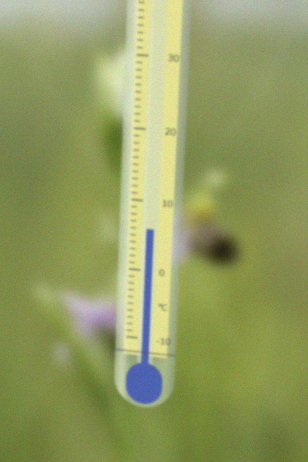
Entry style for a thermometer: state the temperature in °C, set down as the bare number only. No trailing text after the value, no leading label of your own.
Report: 6
